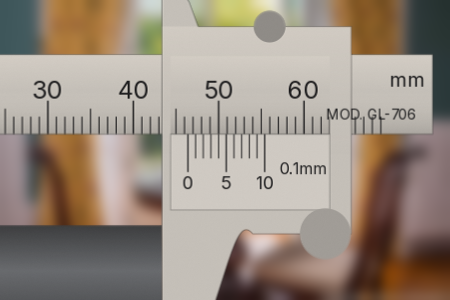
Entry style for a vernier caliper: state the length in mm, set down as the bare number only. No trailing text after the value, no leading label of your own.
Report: 46.4
